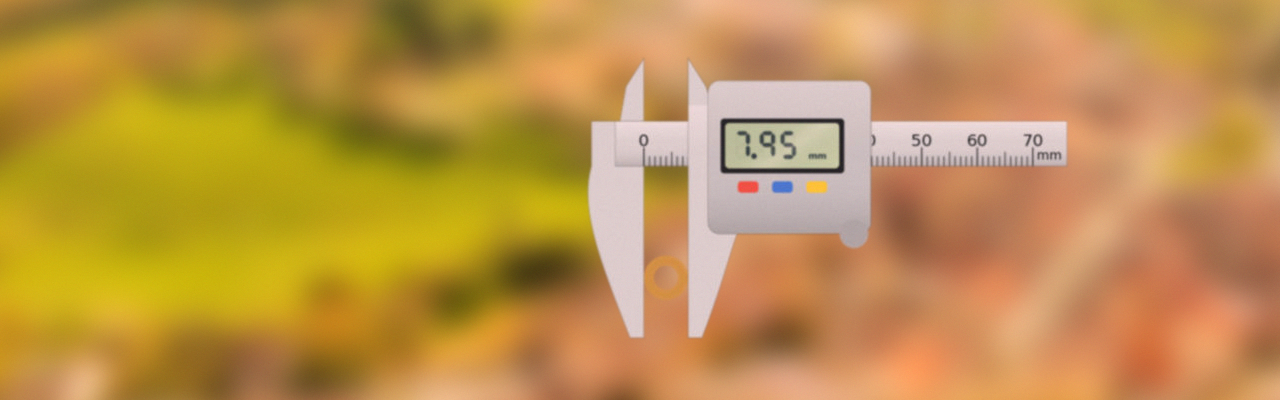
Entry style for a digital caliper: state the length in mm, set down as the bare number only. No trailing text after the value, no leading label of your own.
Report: 7.95
